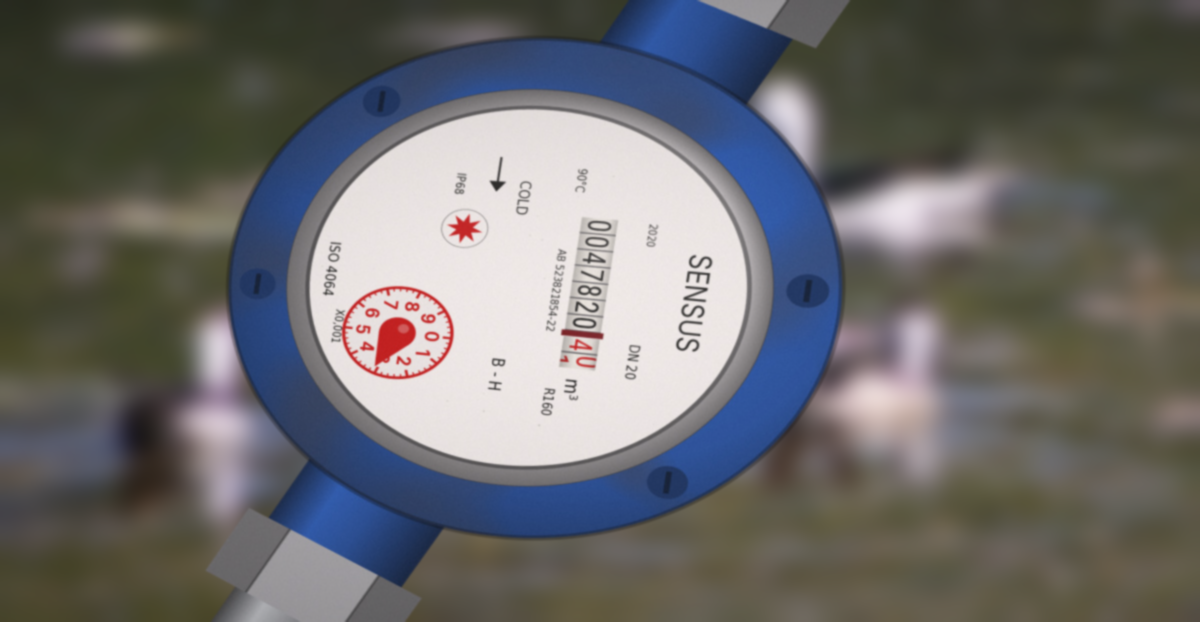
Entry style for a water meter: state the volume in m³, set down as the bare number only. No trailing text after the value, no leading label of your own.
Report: 47820.403
